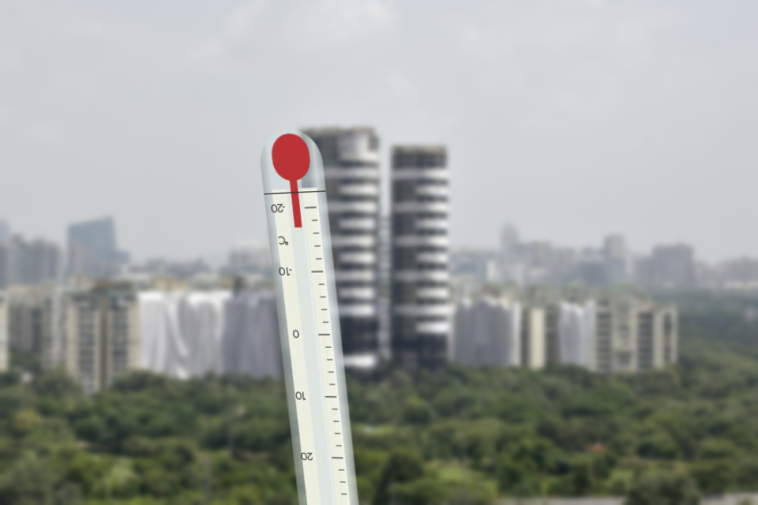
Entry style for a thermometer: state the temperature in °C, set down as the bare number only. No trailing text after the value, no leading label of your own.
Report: -17
